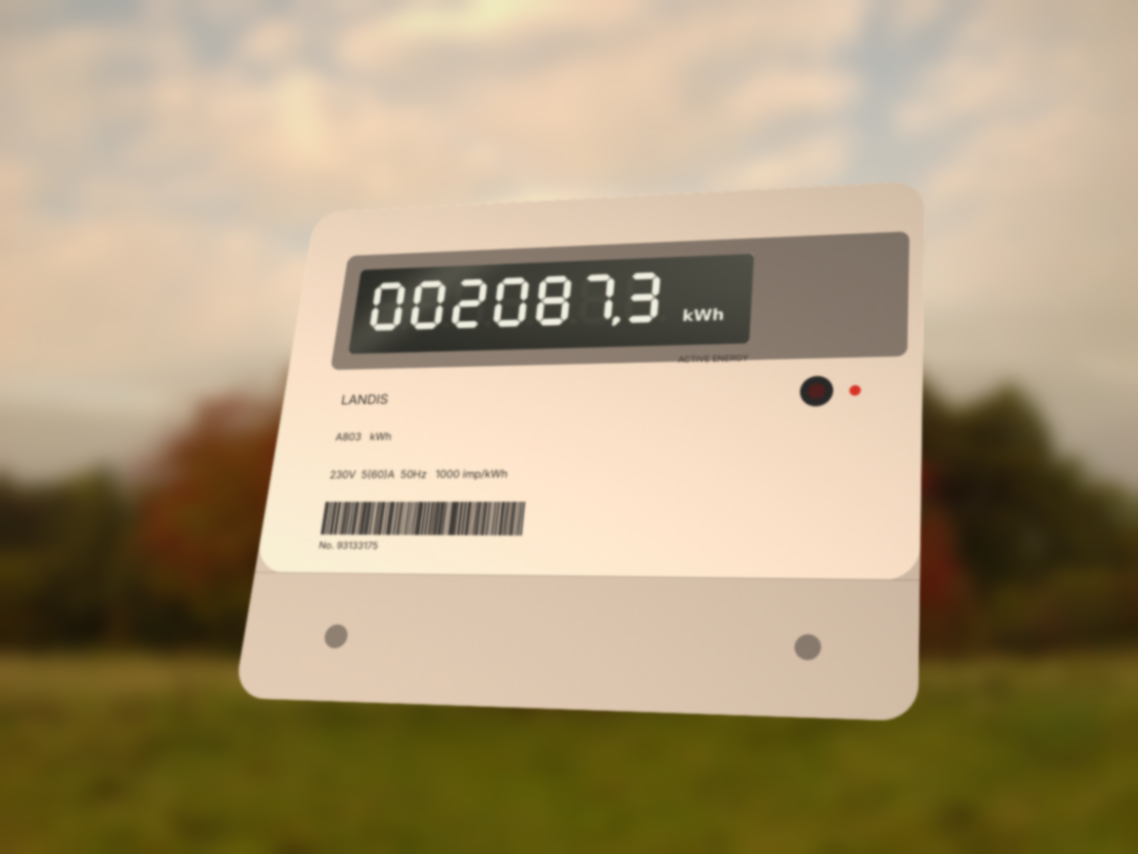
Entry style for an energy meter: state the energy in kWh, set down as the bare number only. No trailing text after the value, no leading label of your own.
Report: 2087.3
